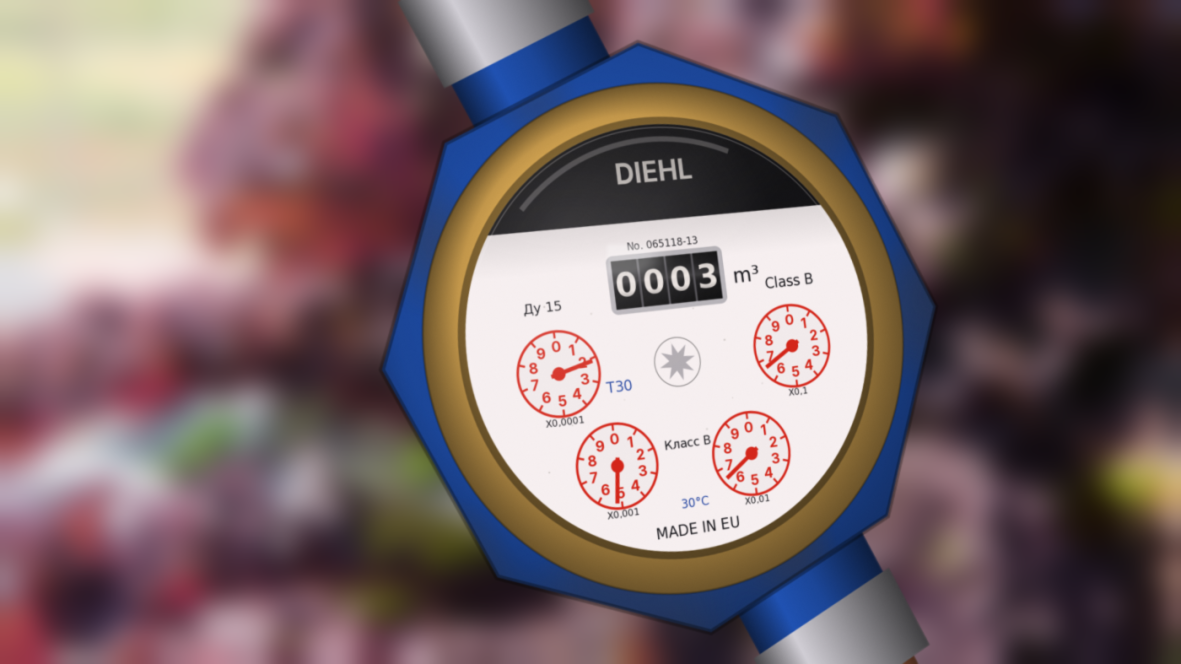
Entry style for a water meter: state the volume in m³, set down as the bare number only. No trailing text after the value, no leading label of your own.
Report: 3.6652
